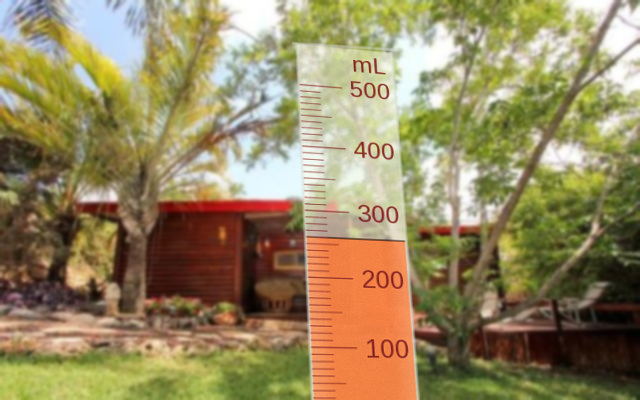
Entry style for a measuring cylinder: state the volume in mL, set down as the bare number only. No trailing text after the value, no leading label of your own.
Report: 260
